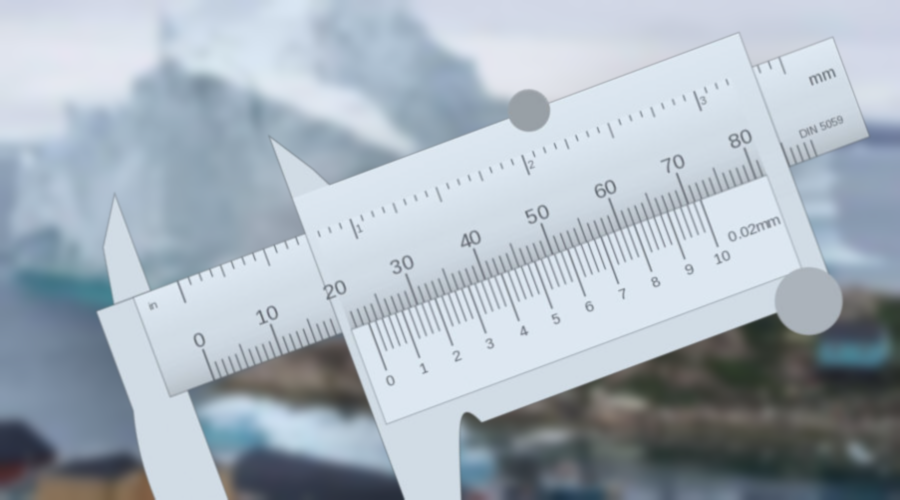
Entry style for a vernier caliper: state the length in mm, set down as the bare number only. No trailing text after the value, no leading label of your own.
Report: 22.8
